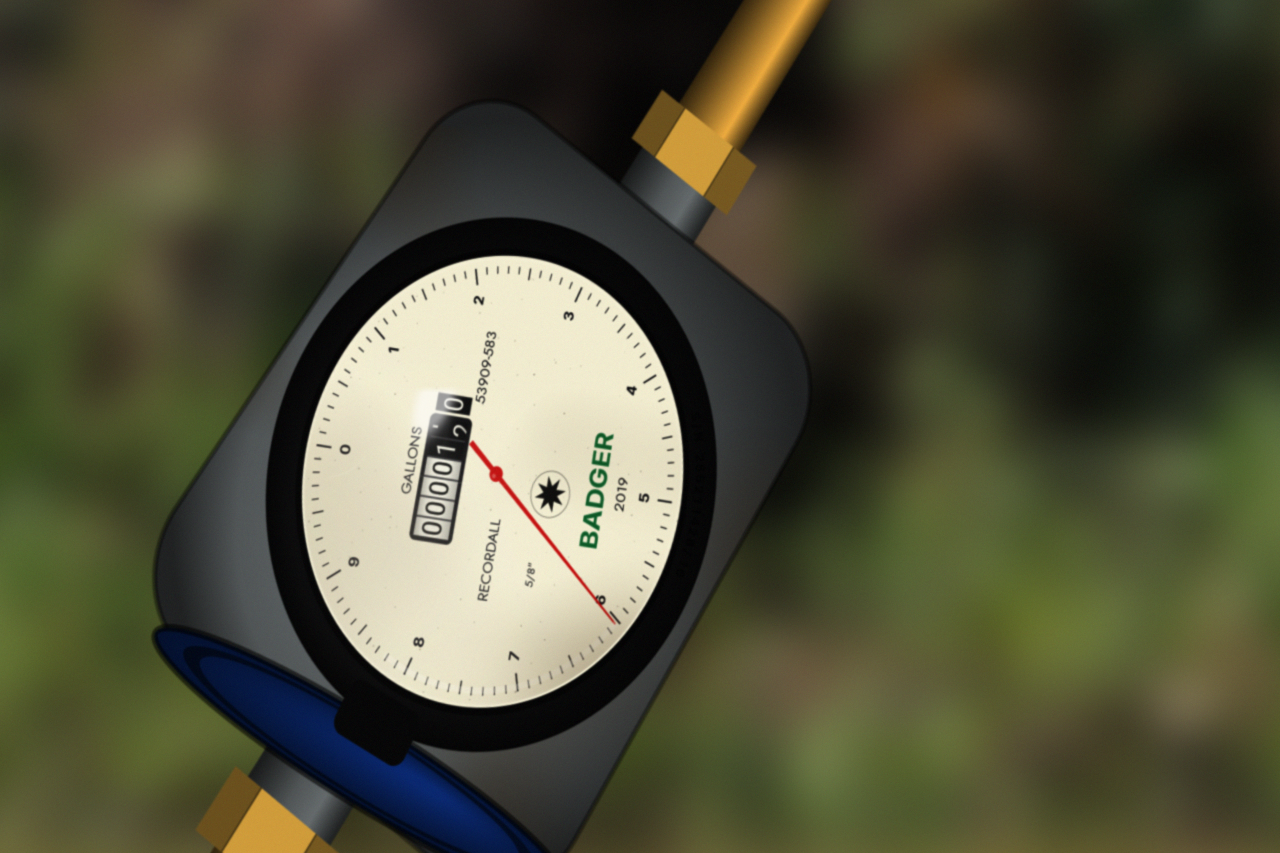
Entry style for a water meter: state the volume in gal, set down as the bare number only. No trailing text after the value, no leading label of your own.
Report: 116.0
